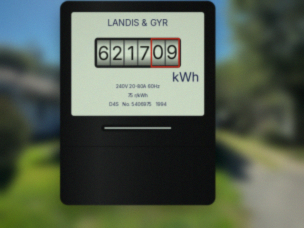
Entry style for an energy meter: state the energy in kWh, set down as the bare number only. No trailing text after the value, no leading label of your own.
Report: 6217.09
